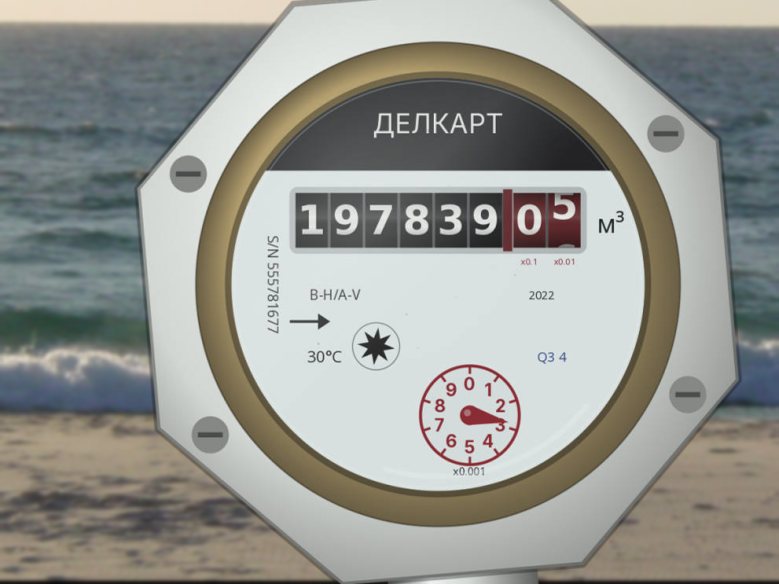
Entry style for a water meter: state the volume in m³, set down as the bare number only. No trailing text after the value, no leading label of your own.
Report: 197839.052
